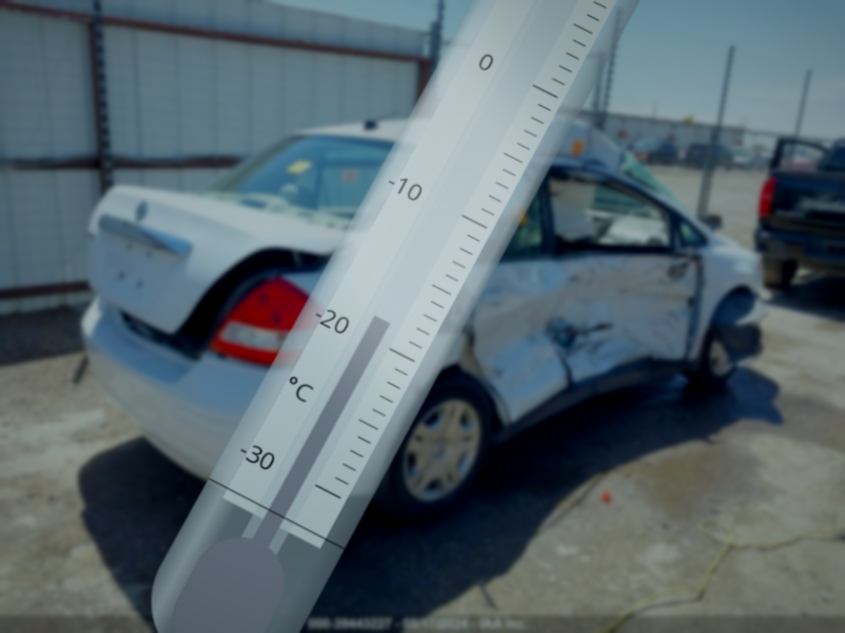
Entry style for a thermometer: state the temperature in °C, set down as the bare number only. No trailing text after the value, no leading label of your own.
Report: -18.5
